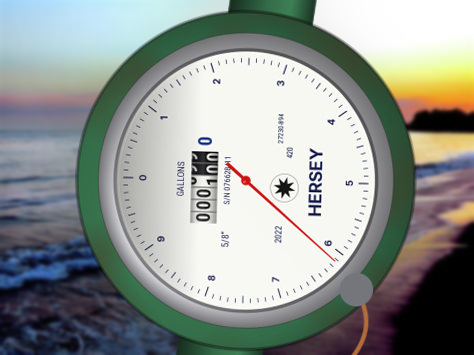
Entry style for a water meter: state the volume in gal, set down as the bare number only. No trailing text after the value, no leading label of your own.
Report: 996.1
